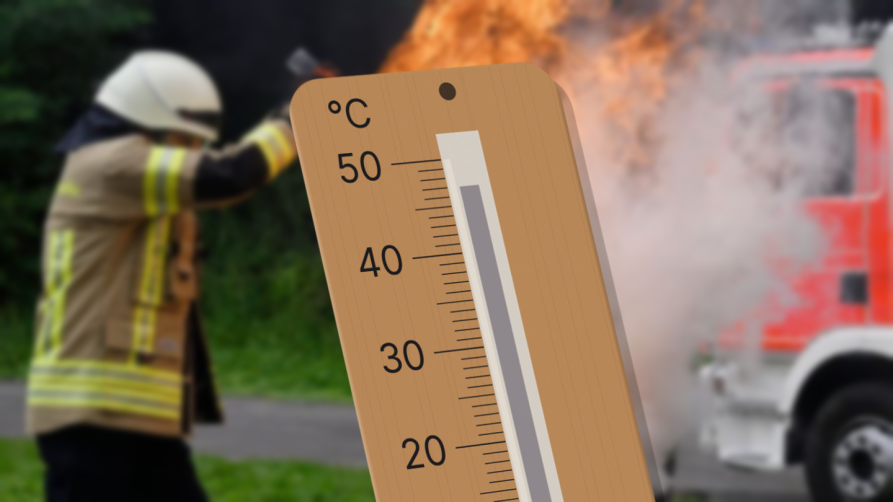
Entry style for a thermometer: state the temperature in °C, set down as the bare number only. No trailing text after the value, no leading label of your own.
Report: 47
